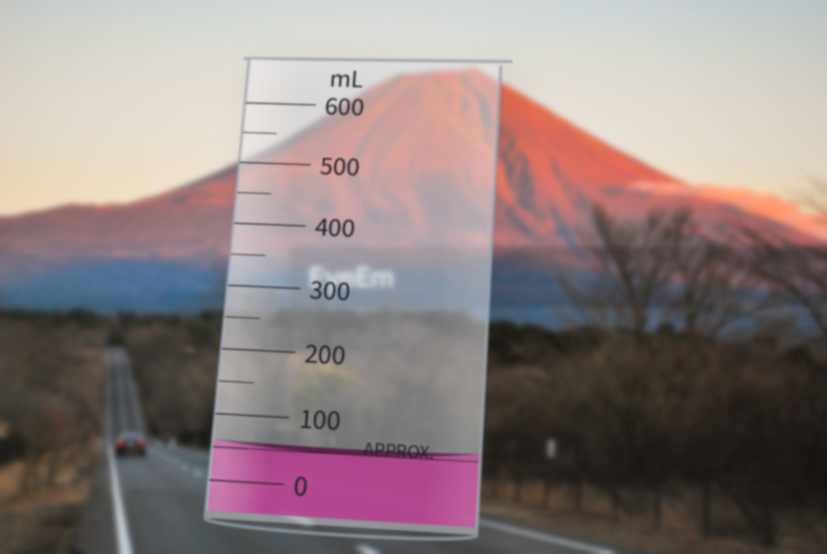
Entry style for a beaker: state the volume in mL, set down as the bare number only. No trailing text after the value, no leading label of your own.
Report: 50
